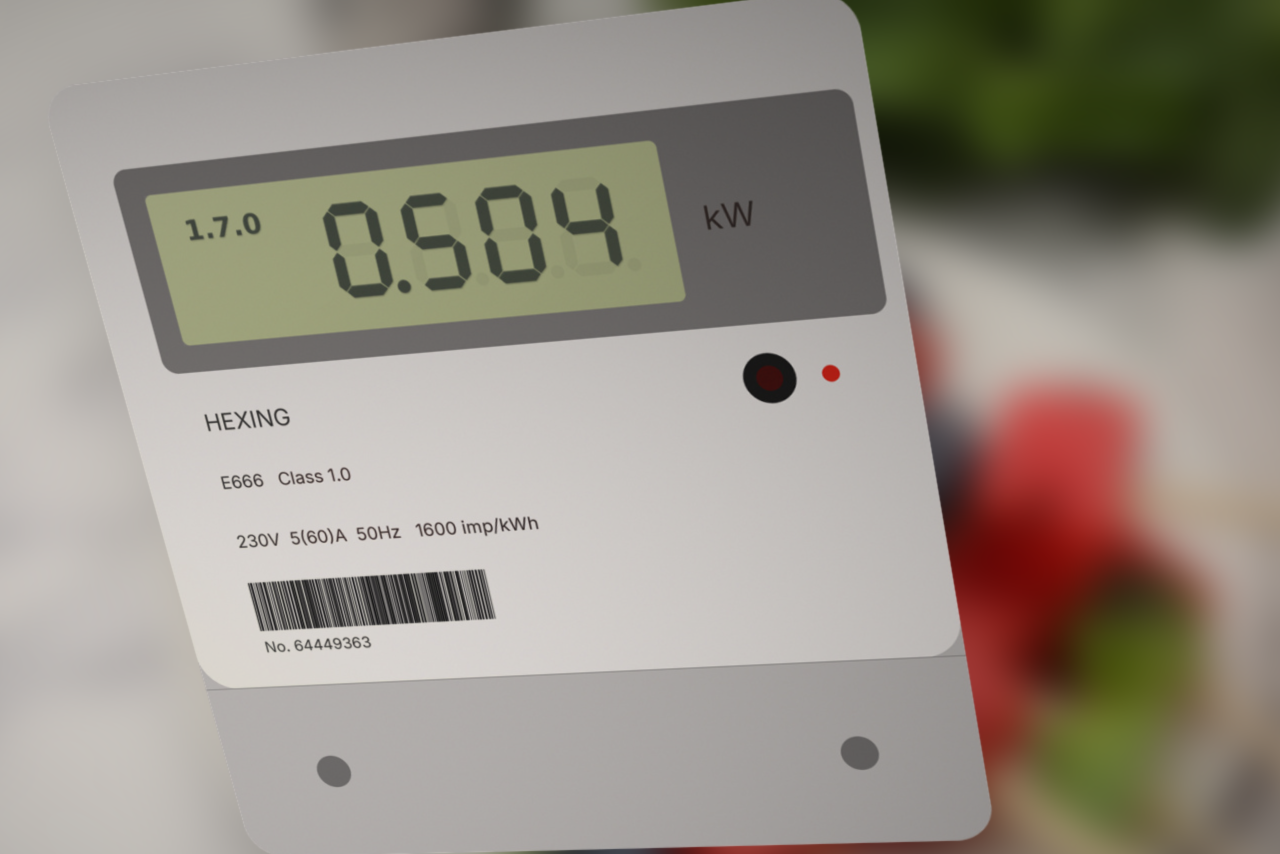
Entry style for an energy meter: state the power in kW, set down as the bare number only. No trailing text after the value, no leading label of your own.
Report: 0.504
